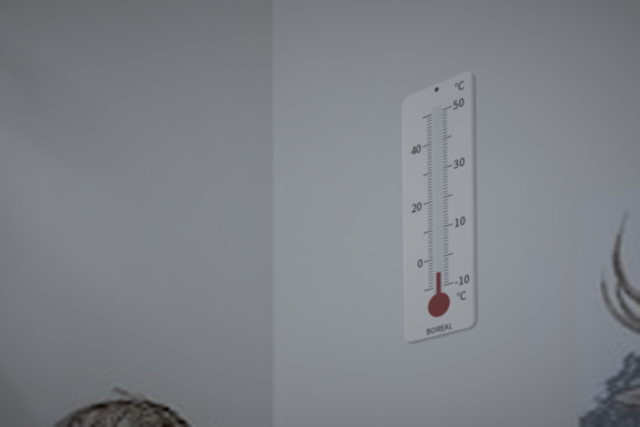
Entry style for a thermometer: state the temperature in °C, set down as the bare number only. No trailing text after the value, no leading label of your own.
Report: -5
